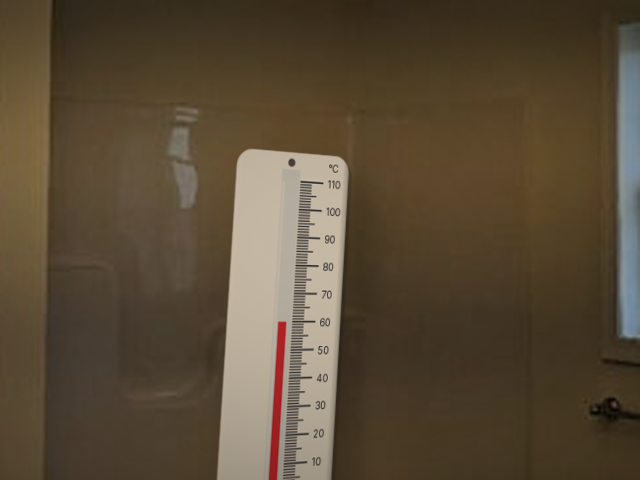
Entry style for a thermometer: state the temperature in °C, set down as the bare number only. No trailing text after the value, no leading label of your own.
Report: 60
